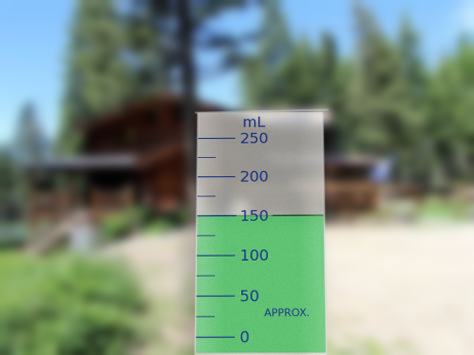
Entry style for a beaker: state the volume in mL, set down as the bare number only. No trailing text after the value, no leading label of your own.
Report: 150
